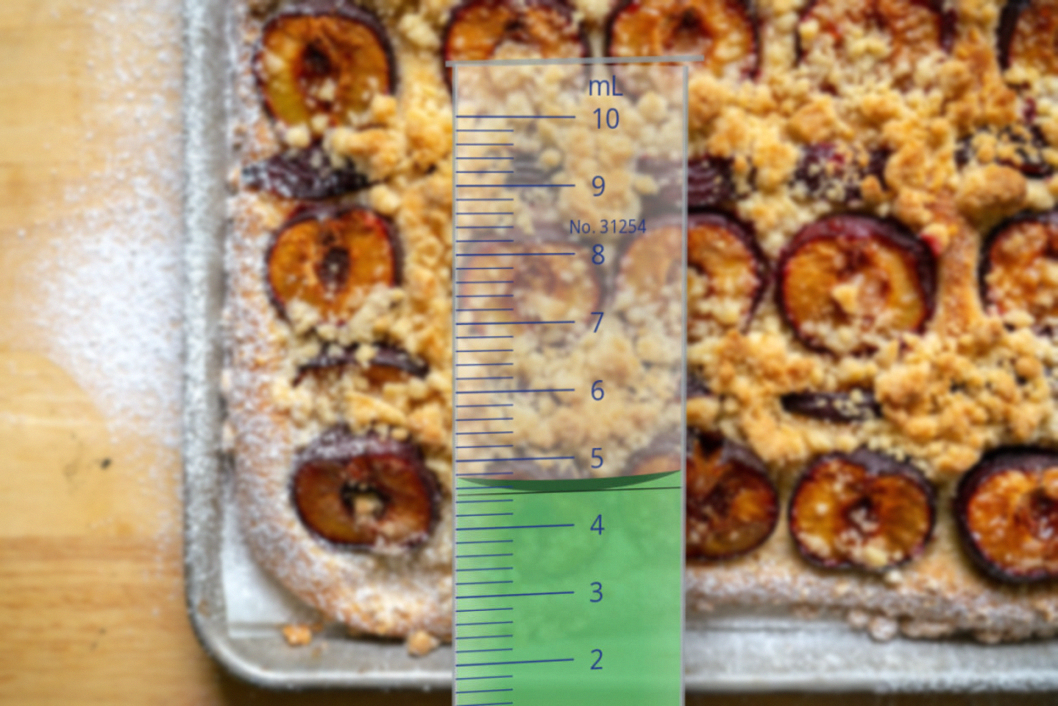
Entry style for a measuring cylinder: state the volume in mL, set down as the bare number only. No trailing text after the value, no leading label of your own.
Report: 4.5
